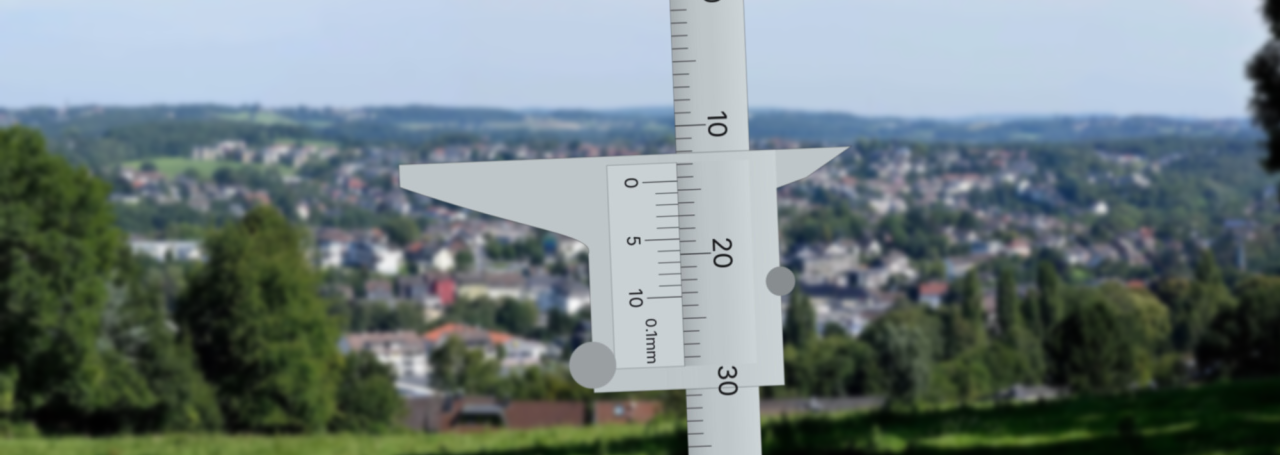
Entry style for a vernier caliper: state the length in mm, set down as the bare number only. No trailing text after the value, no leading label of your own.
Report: 14.3
